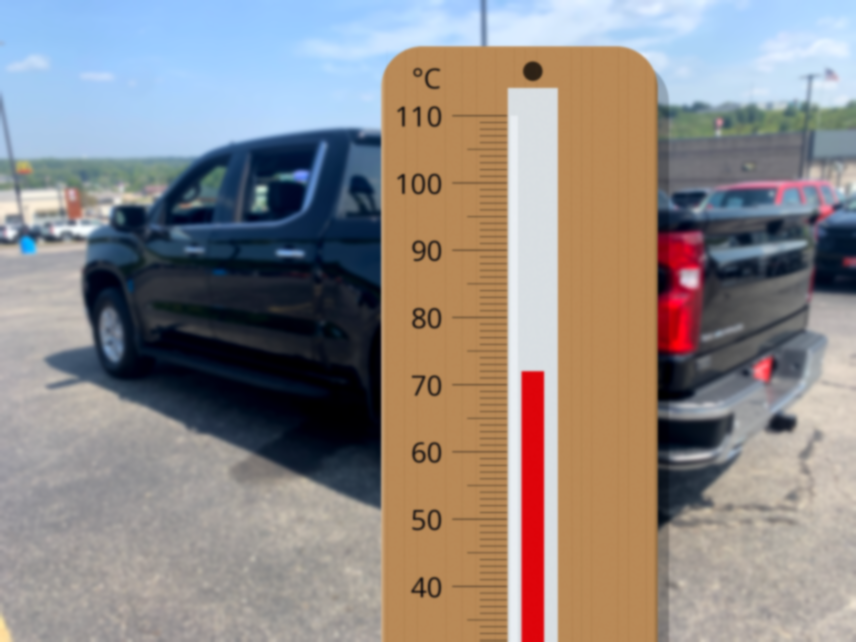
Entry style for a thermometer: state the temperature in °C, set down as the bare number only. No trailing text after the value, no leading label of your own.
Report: 72
